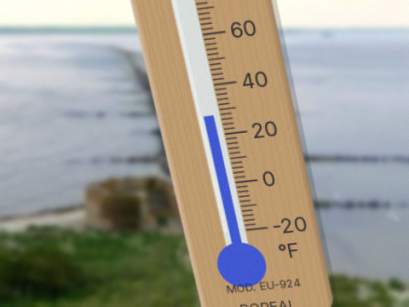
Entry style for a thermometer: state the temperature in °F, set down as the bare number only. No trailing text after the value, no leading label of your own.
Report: 28
